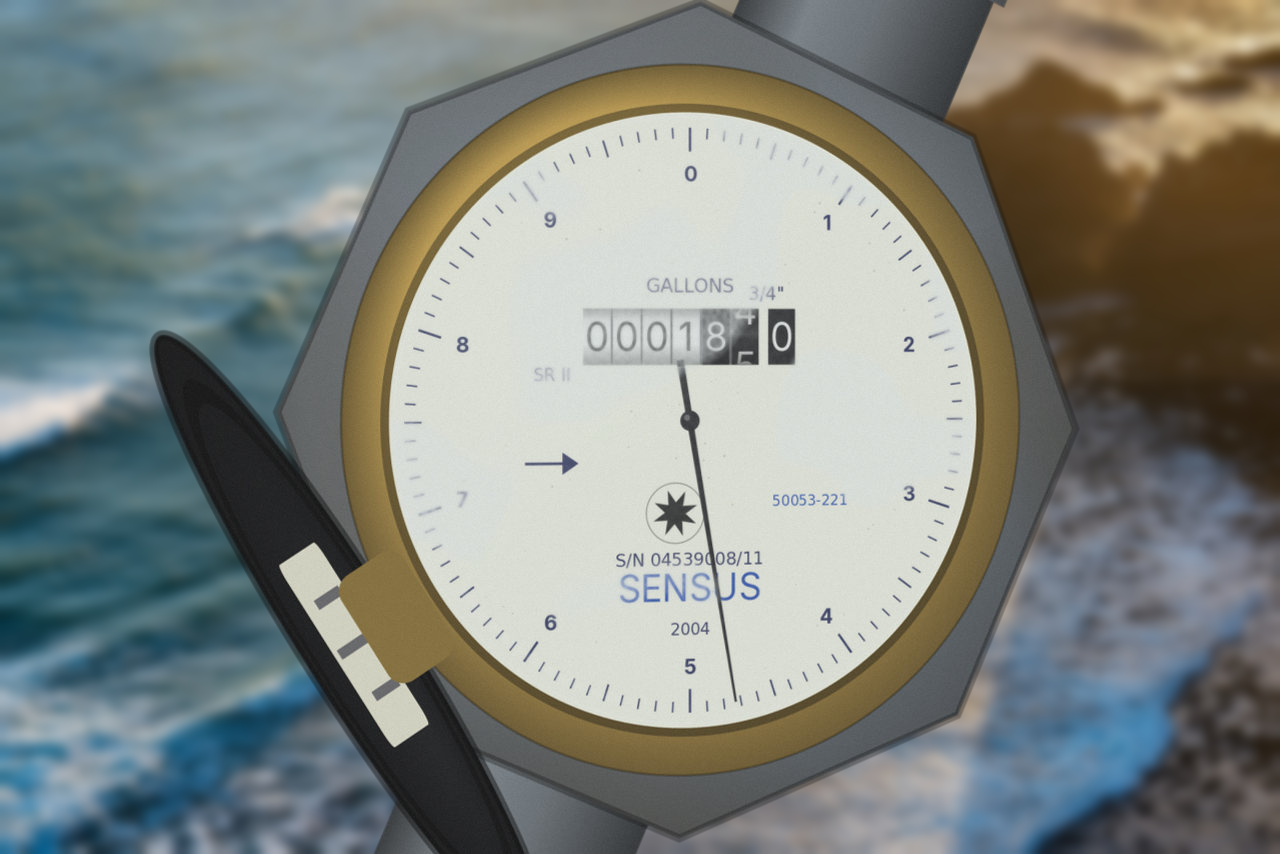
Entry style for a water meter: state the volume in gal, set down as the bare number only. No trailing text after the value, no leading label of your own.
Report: 1844.7
